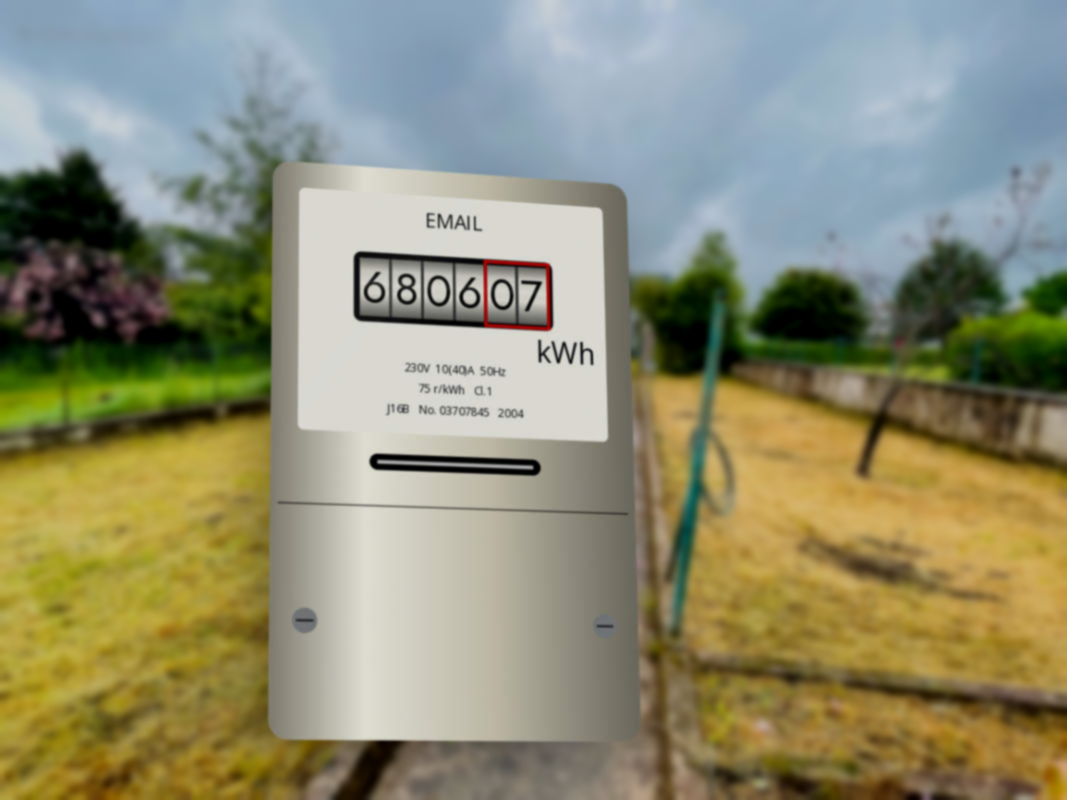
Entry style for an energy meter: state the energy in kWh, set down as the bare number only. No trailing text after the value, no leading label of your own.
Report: 6806.07
